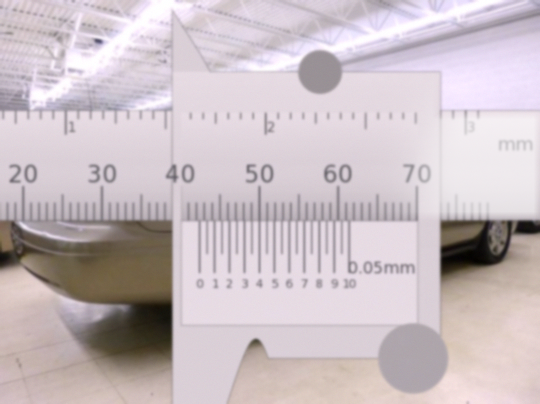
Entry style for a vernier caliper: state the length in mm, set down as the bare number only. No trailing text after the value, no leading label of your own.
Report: 42.4
